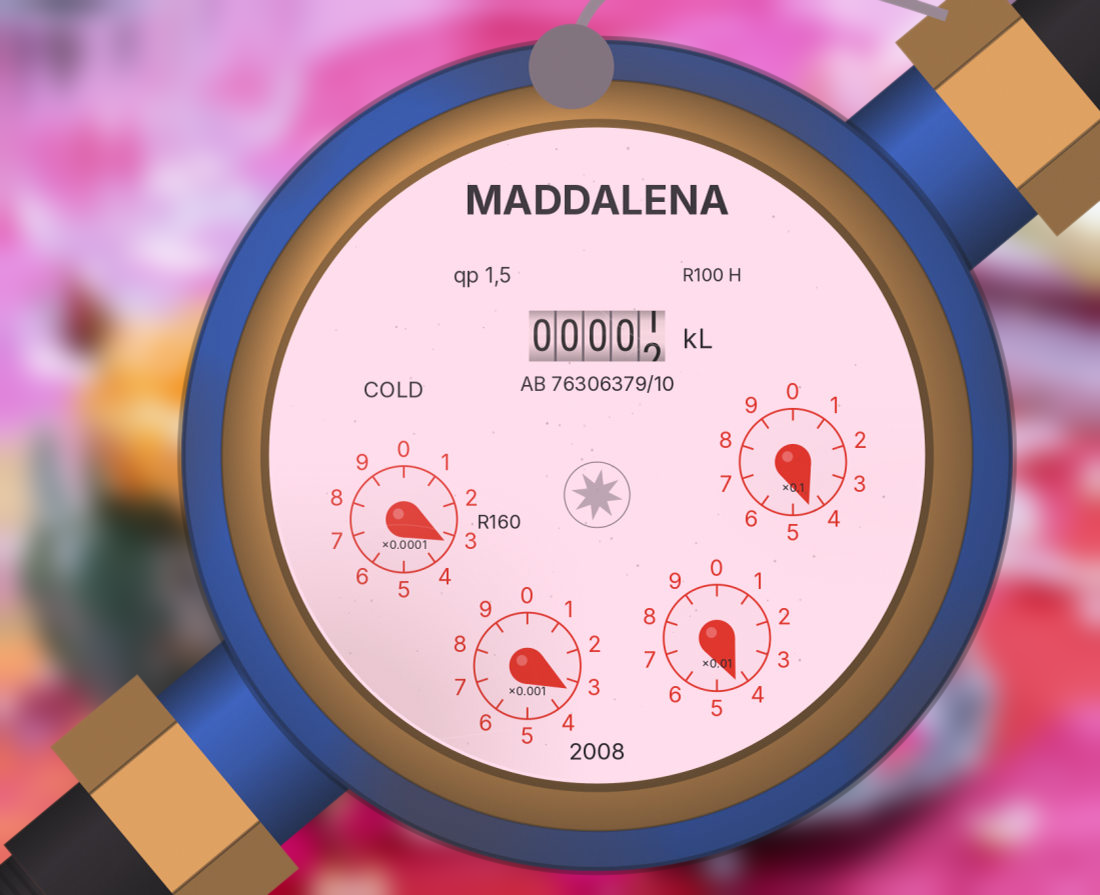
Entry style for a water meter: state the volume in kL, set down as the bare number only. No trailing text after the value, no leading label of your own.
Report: 1.4433
